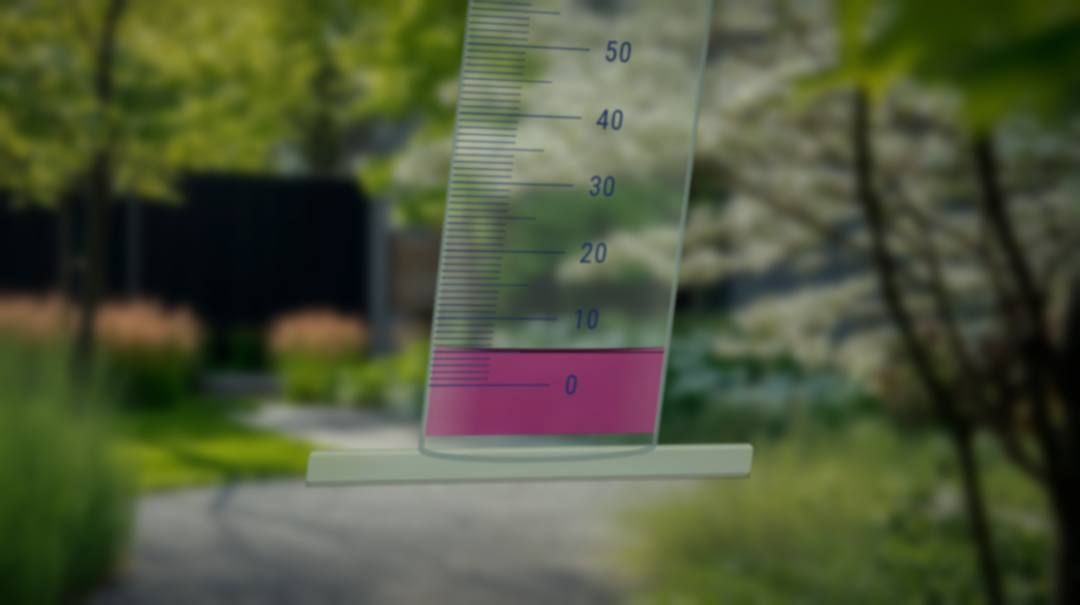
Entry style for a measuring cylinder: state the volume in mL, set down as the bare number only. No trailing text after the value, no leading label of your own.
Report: 5
